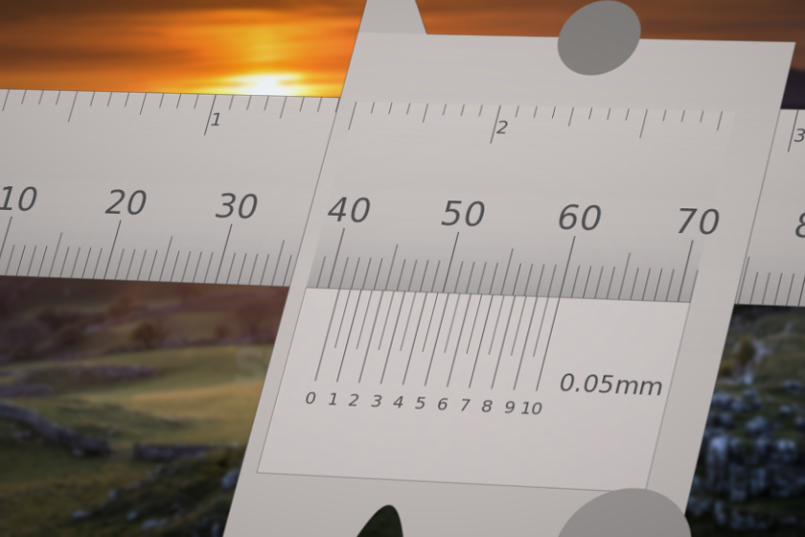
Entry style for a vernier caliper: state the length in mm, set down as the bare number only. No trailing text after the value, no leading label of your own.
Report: 41.0
